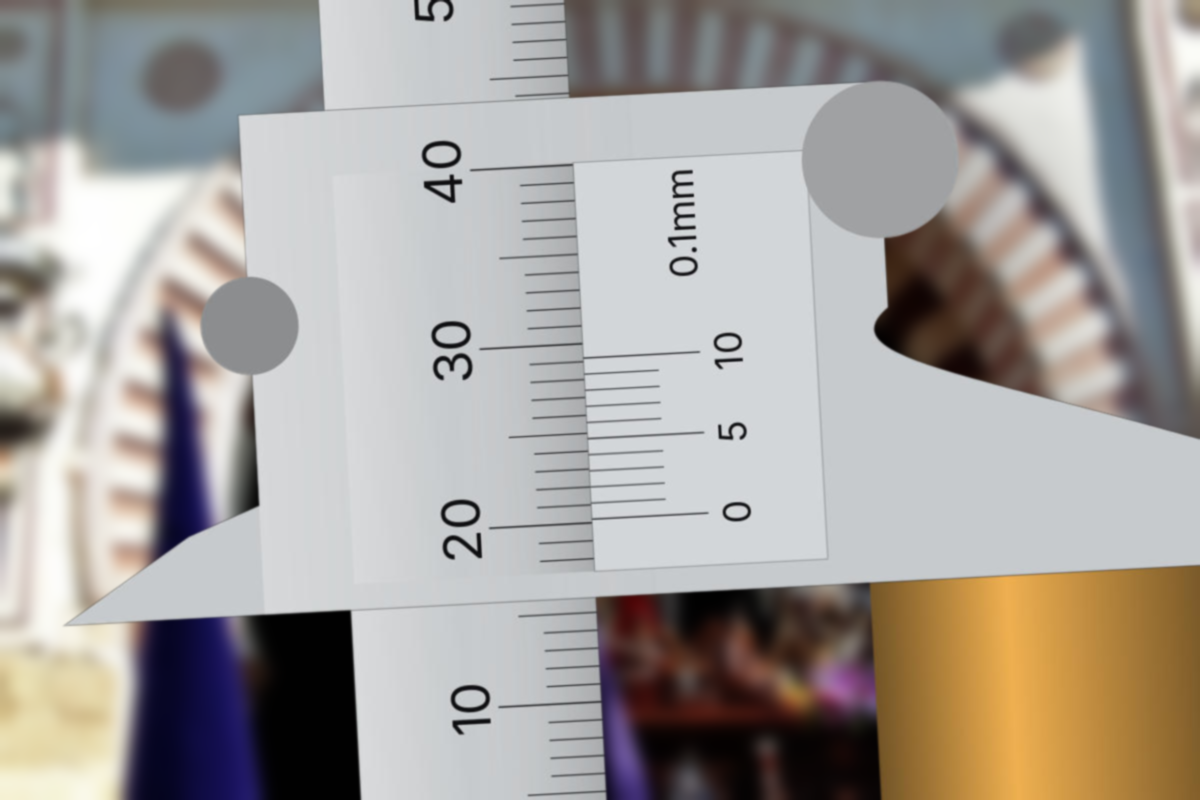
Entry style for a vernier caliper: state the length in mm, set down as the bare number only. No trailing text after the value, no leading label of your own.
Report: 20.2
